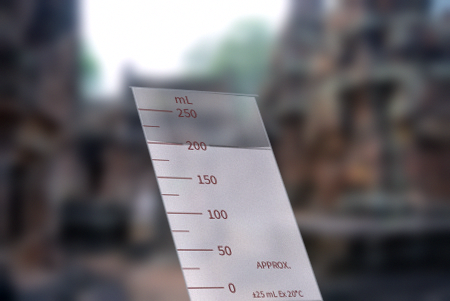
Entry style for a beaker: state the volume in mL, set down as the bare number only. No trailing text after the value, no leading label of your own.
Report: 200
